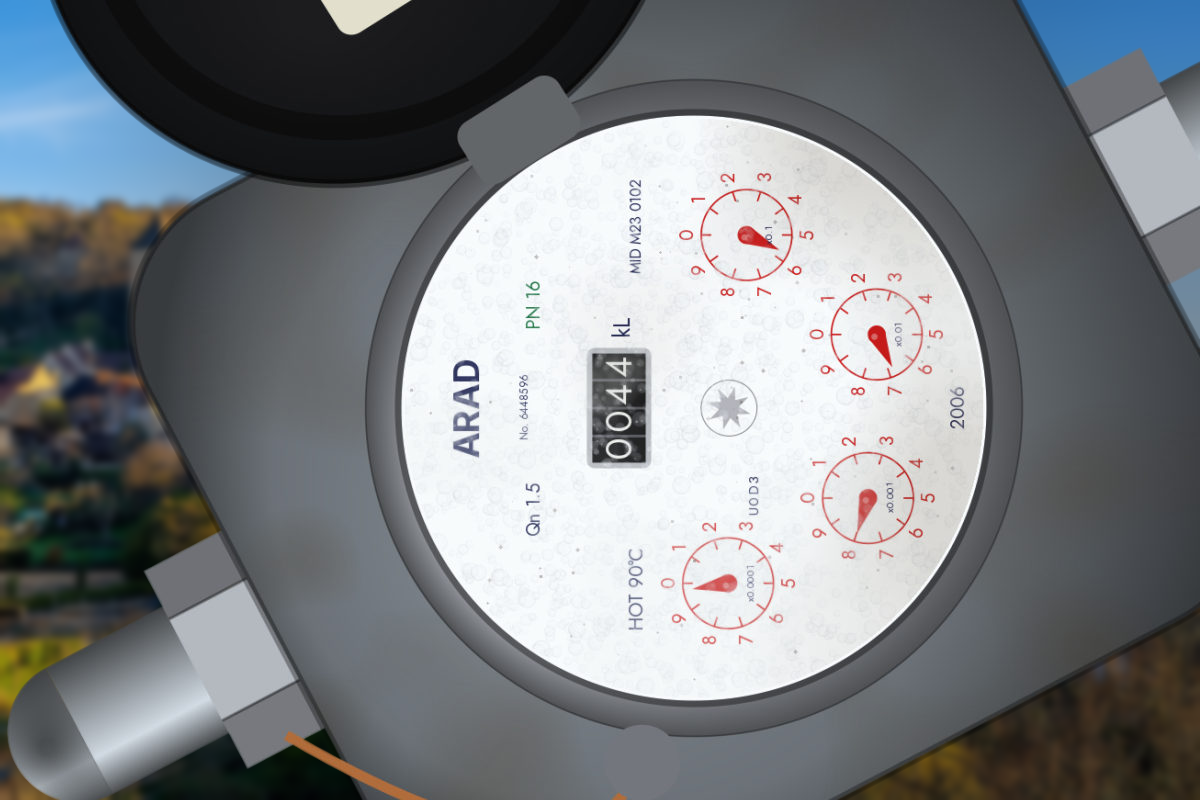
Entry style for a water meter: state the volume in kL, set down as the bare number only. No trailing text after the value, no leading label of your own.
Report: 44.5679
